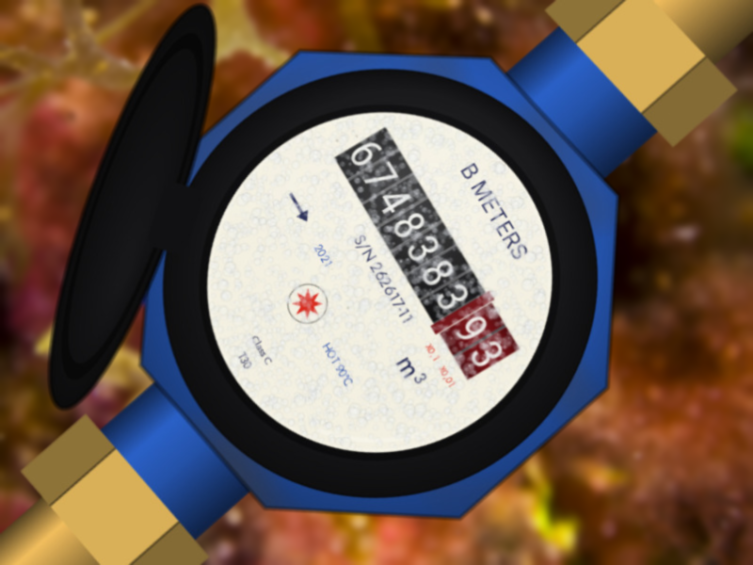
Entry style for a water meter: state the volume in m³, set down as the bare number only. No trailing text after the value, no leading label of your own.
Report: 6748383.93
